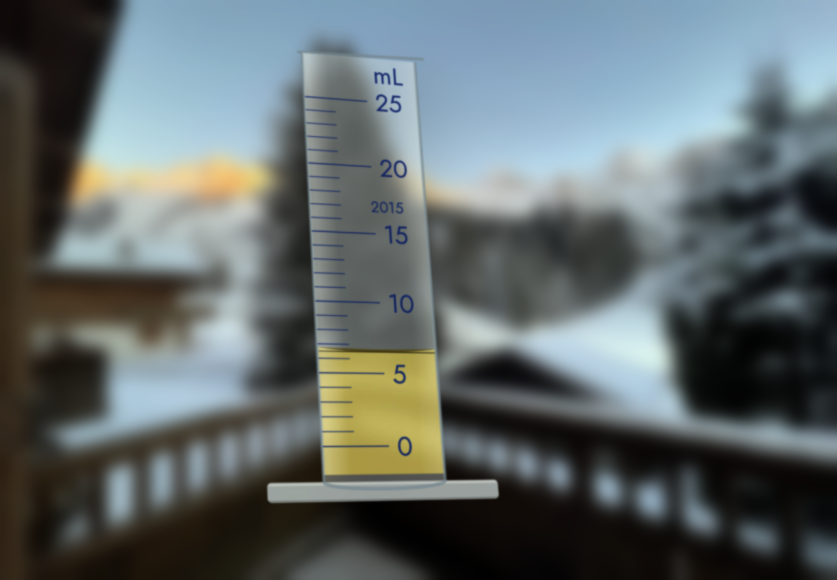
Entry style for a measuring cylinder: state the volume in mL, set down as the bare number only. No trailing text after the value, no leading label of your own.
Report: 6.5
